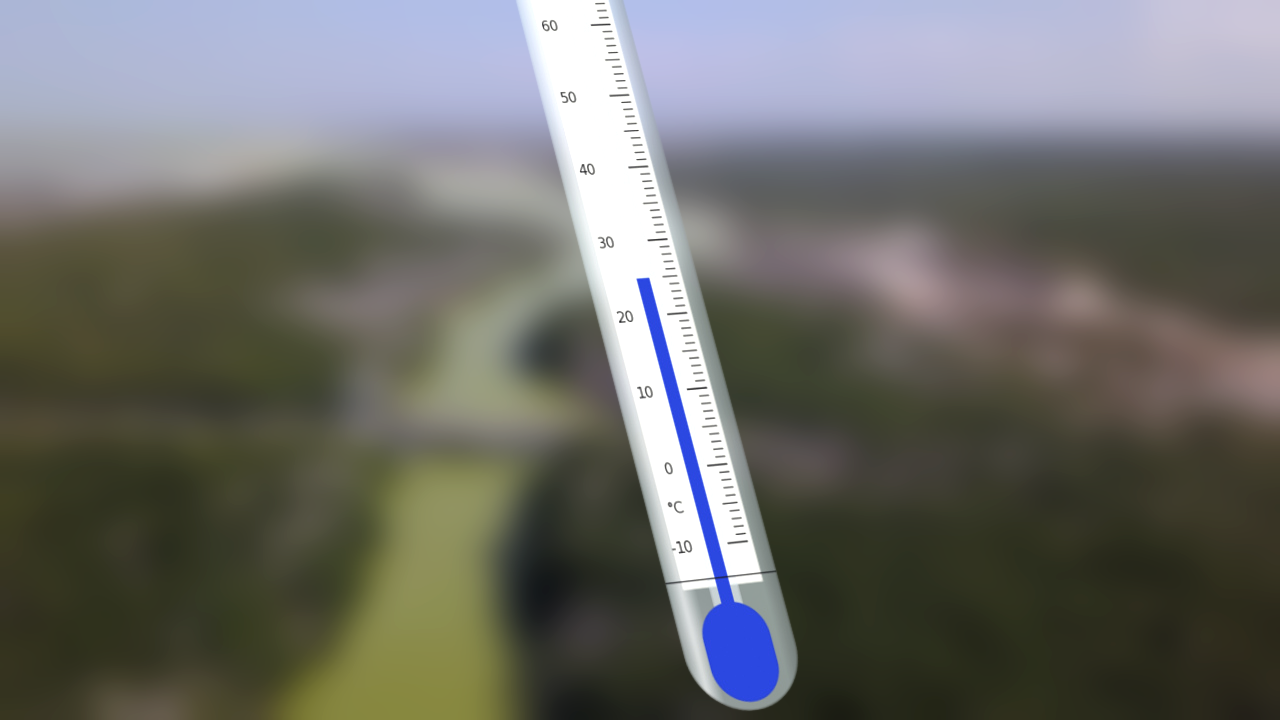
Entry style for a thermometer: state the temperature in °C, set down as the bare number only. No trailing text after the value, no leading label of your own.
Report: 25
